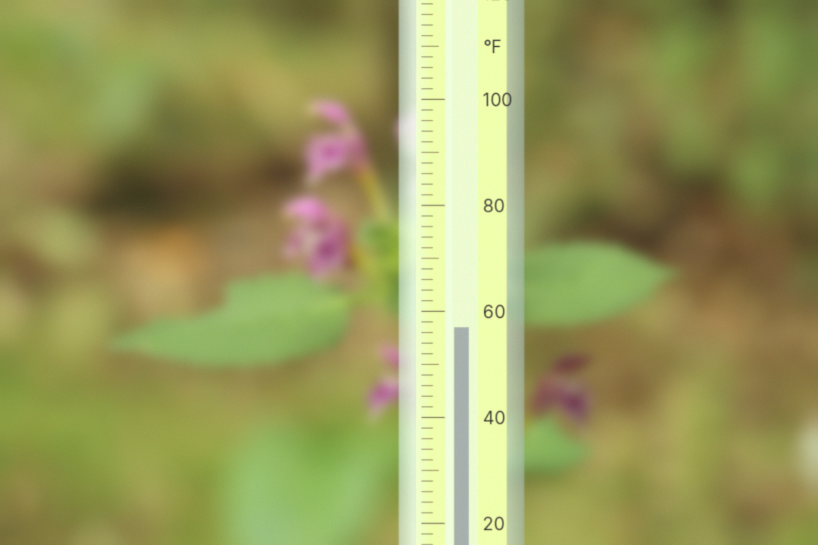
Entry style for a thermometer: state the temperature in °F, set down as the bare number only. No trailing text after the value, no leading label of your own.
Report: 57
